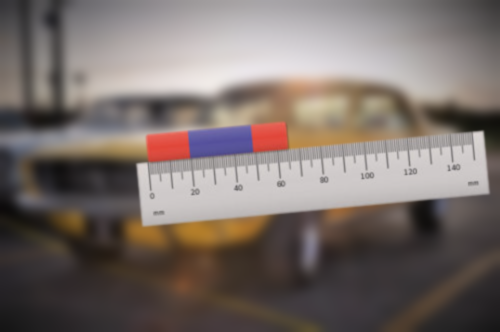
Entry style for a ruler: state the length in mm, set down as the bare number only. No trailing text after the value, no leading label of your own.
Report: 65
